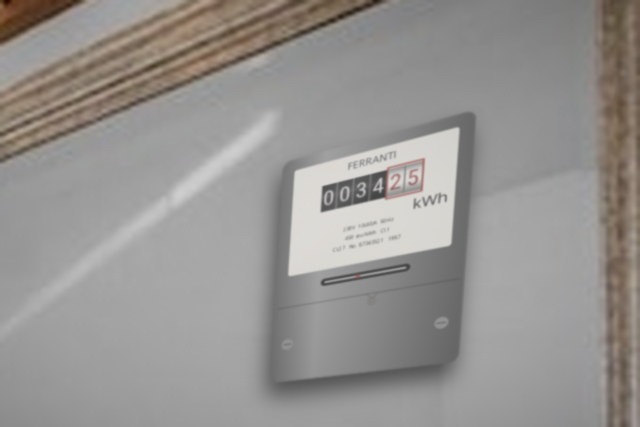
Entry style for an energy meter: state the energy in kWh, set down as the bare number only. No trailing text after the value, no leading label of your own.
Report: 34.25
